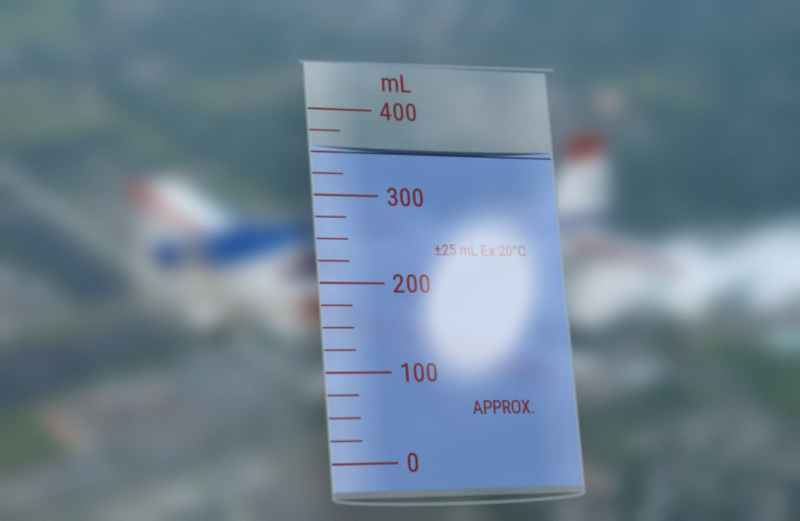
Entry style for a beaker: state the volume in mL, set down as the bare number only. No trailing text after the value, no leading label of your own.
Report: 350
